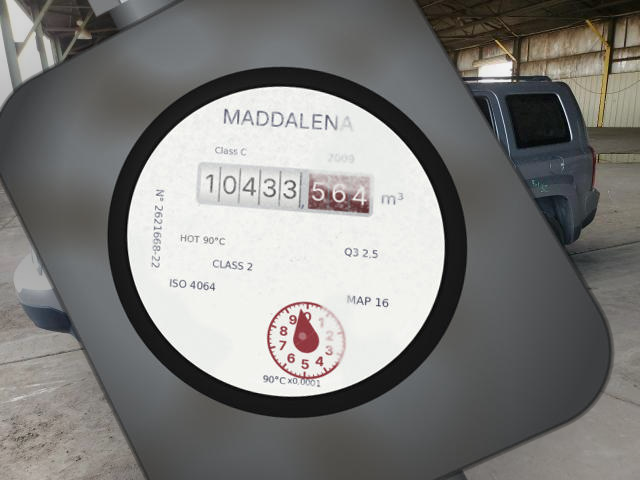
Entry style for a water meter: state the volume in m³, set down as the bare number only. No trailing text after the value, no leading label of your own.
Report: 10433.5639
